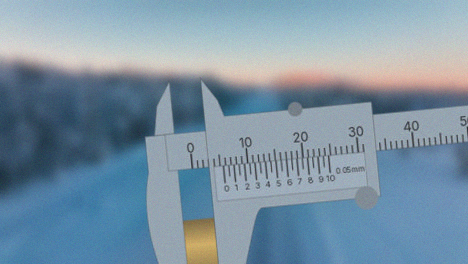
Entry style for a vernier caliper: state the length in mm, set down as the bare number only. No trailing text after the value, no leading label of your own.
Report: 5.6
